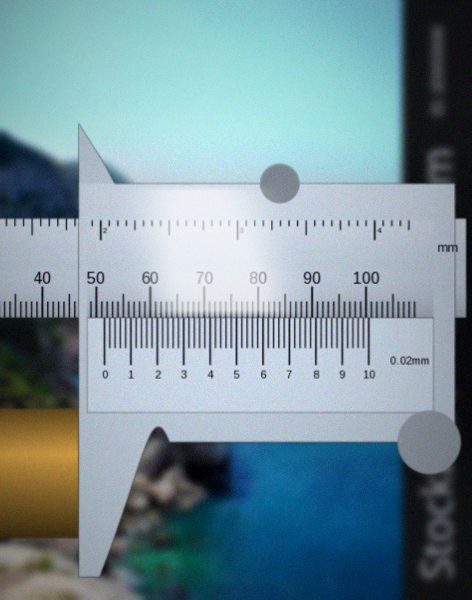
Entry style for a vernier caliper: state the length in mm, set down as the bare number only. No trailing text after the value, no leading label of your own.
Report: 51.5
